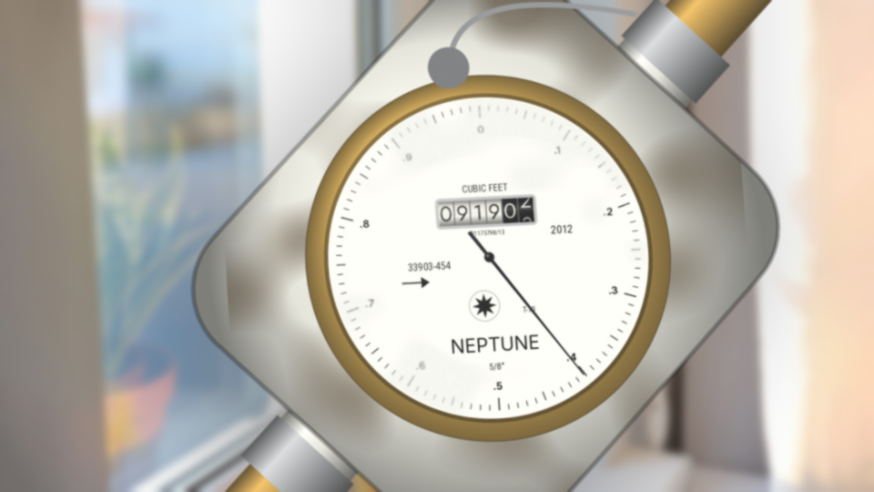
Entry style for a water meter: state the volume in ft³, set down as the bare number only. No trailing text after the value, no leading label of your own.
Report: 91902.40
